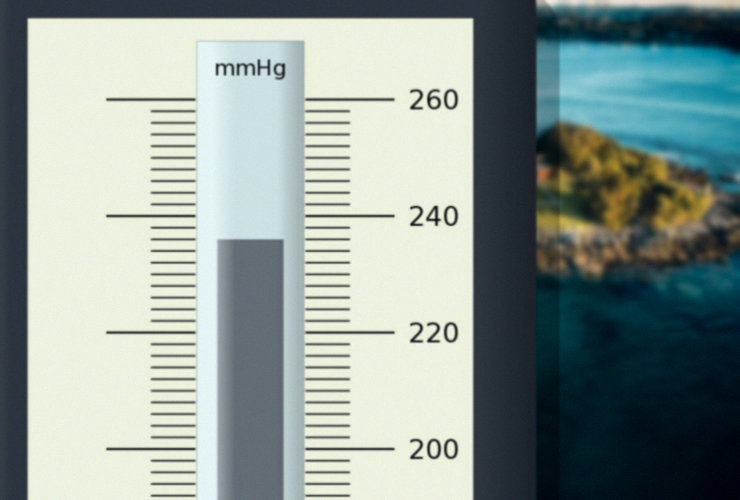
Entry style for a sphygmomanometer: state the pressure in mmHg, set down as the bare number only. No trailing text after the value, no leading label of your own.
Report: 236
